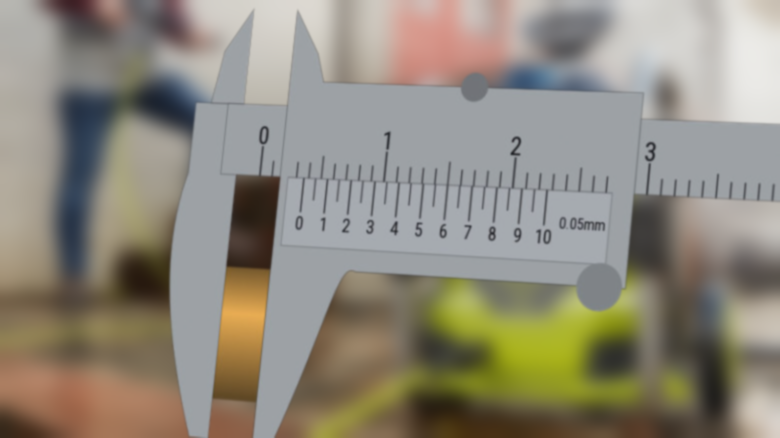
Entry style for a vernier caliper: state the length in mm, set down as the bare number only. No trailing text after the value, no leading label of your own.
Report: 3.6
